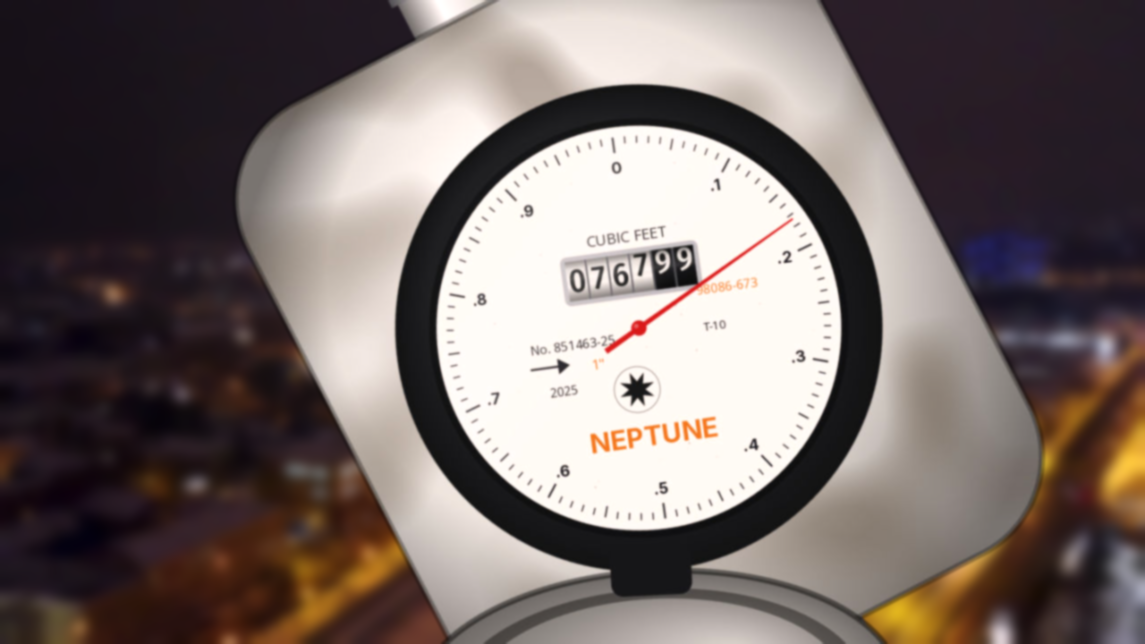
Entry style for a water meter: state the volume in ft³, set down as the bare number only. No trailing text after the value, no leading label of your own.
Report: 76799.17
